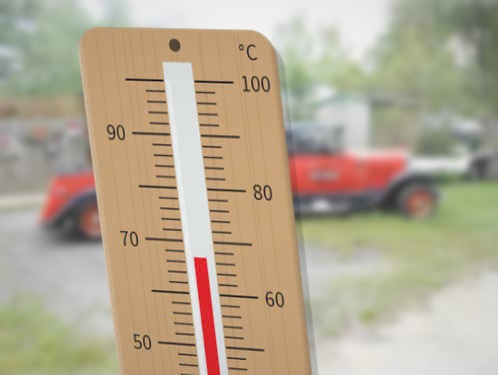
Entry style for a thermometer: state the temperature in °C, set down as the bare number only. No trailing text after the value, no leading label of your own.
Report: 67
